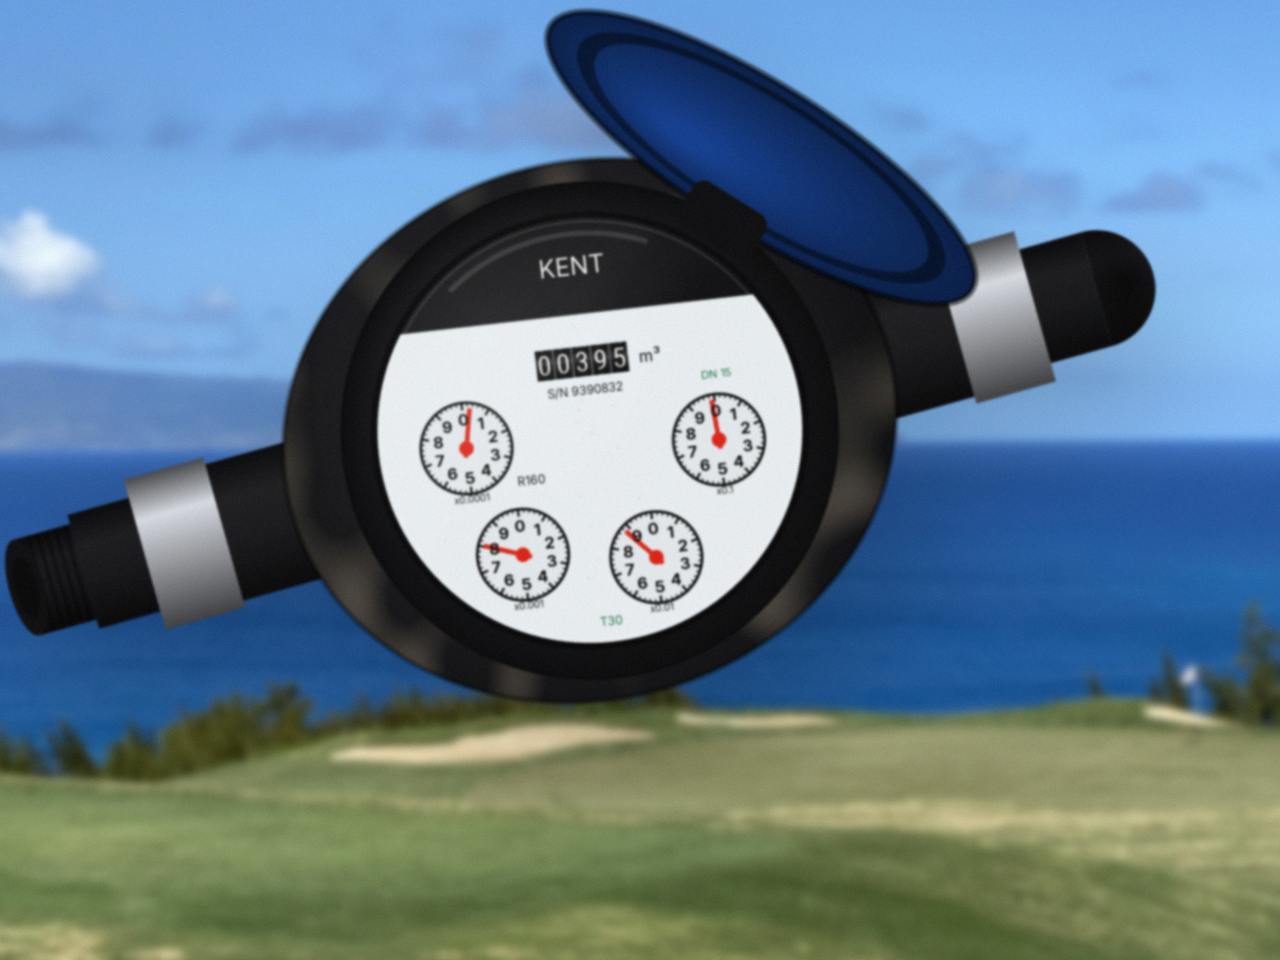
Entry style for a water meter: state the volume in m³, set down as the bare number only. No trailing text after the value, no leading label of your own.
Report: 394.9880
